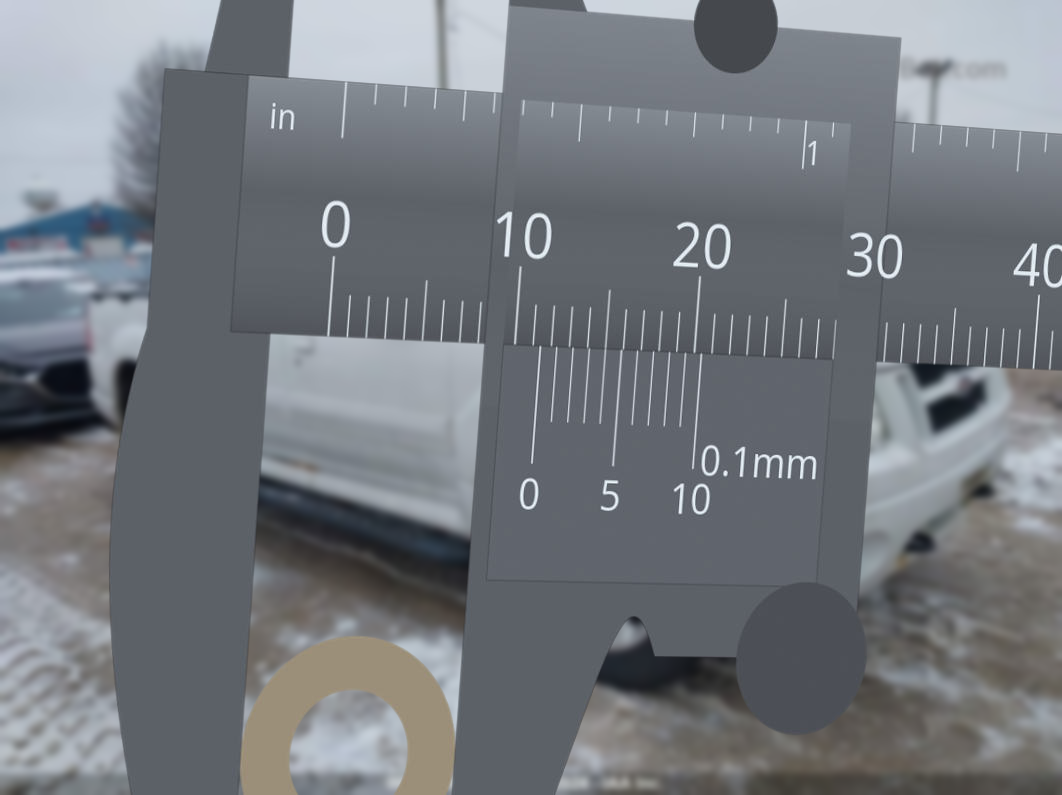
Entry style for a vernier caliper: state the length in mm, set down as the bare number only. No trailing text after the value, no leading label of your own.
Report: 11.4
